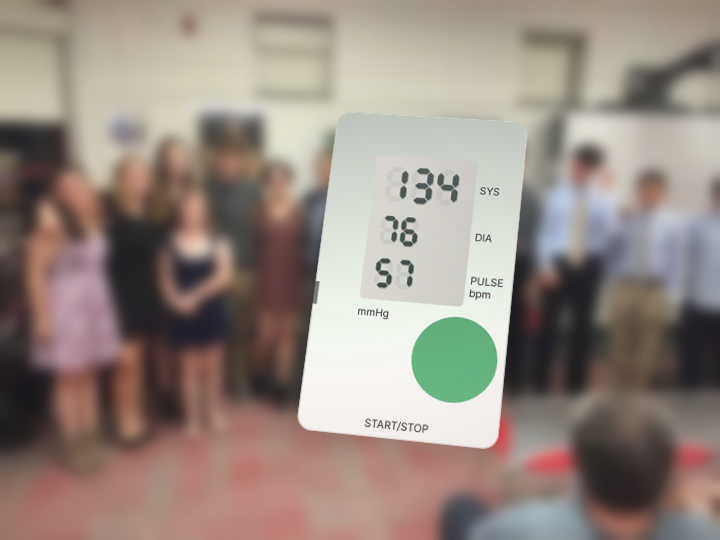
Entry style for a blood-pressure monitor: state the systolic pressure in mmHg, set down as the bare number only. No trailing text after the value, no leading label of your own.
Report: 134
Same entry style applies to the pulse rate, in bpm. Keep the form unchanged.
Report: 57
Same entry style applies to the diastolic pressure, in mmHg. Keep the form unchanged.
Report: 76
